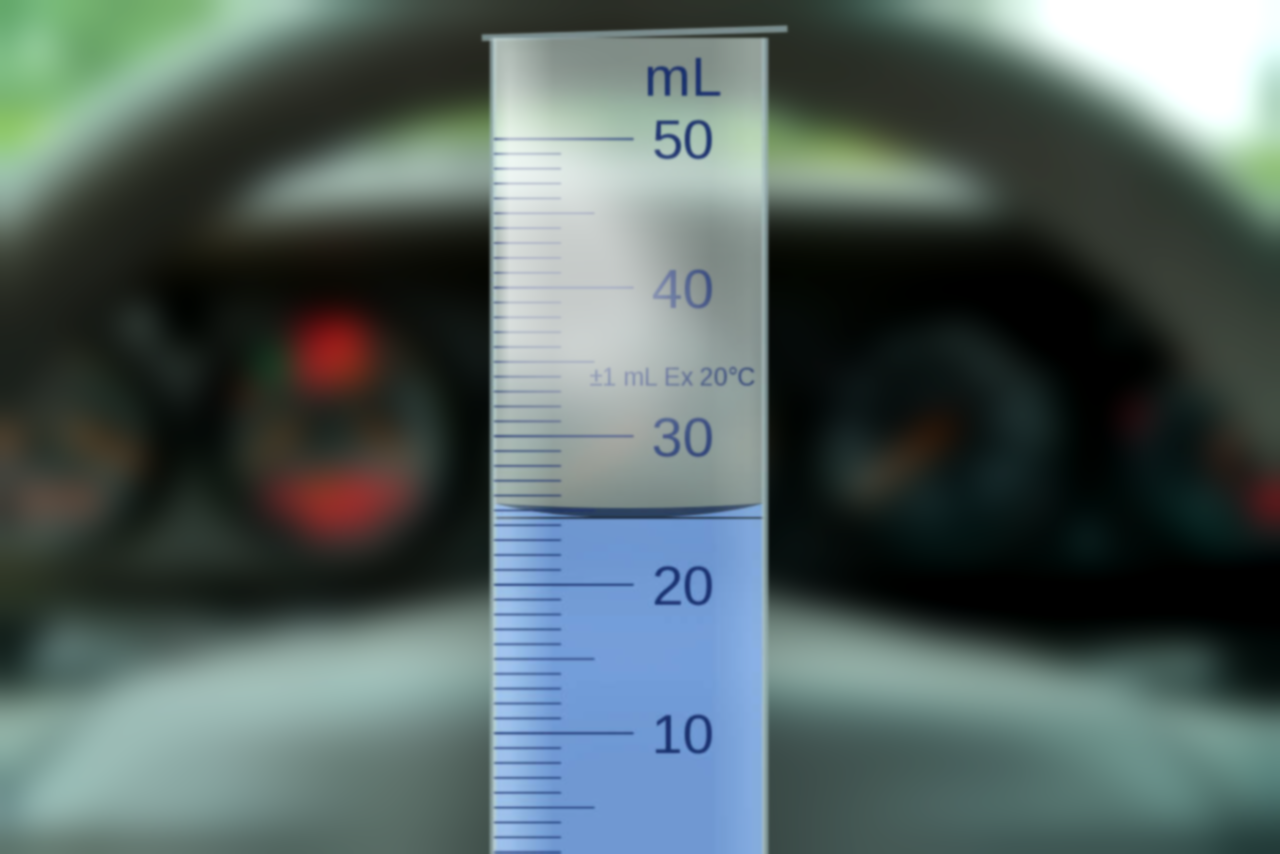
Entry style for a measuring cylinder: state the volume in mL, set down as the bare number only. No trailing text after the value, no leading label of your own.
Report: 24.5
